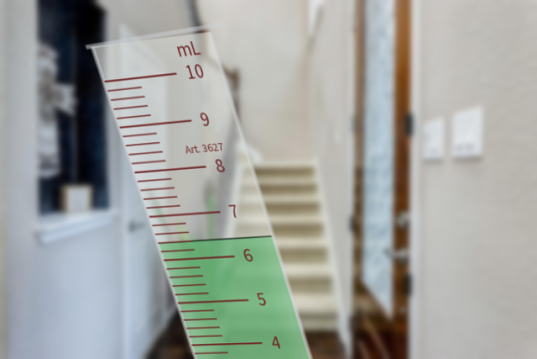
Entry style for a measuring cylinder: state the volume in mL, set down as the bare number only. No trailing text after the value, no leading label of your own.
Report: 6.4
